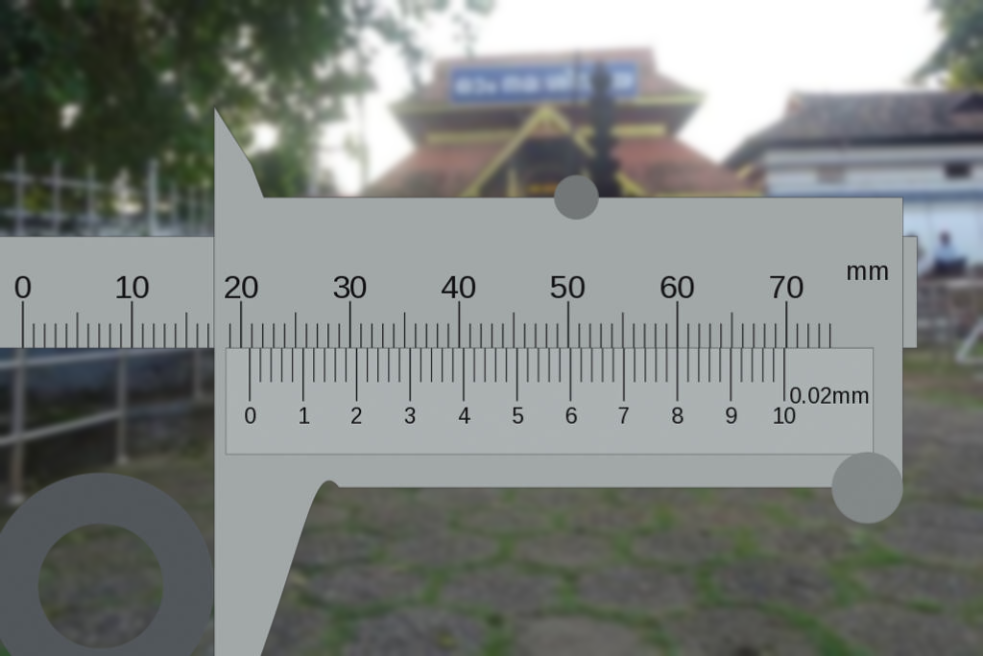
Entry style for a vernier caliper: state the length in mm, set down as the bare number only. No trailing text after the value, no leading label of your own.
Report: 20.8
